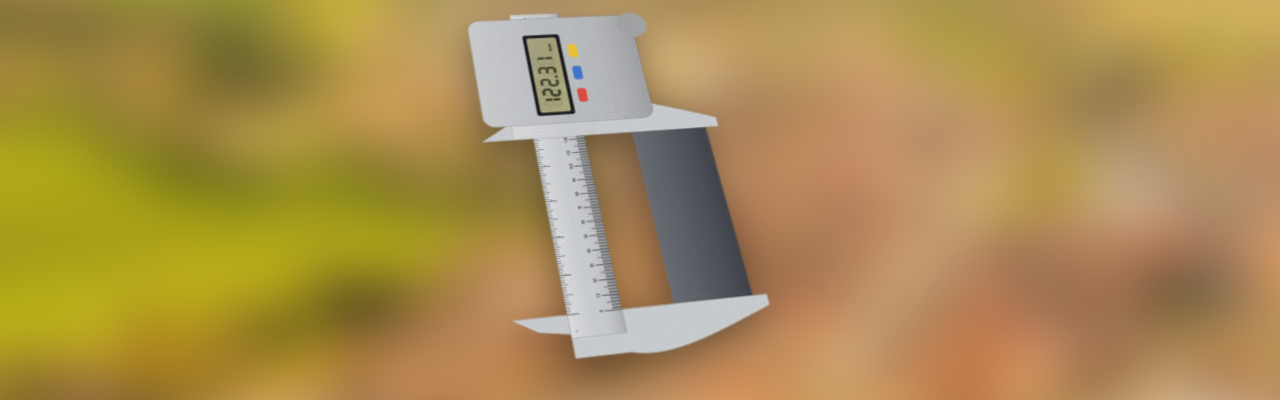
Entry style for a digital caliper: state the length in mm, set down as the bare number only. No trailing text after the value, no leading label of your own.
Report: 122.31
